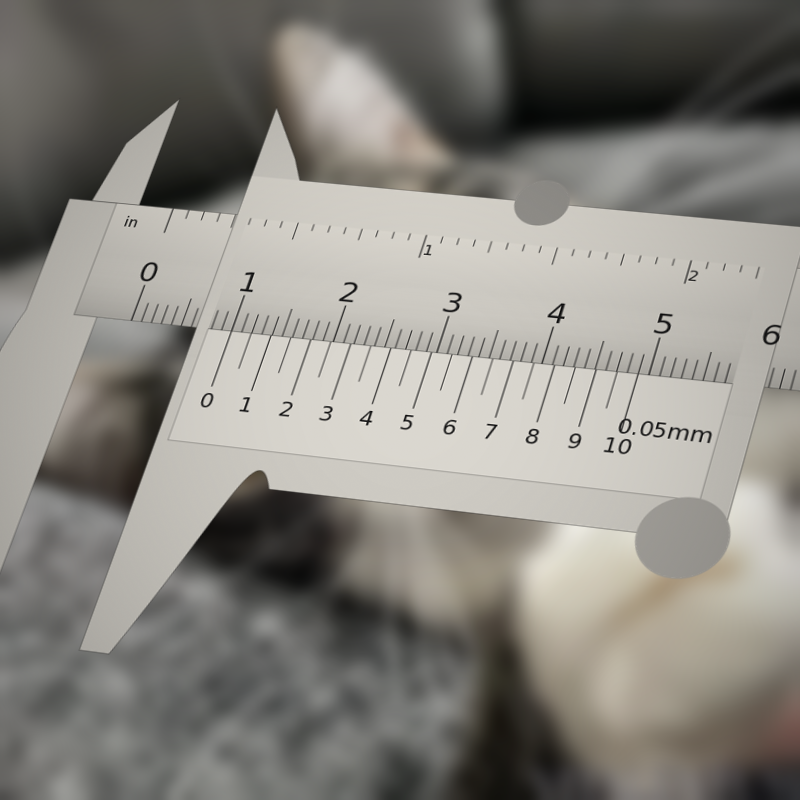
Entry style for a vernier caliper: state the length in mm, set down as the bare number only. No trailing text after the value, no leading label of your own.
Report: 10.0
